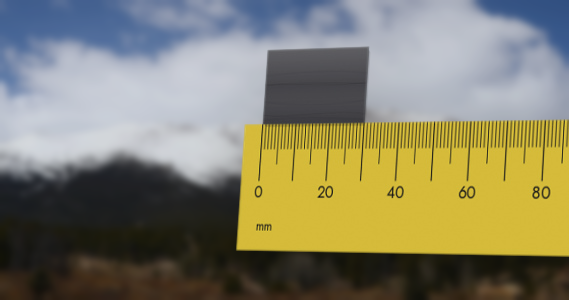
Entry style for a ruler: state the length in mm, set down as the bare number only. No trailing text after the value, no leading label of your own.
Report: 30
